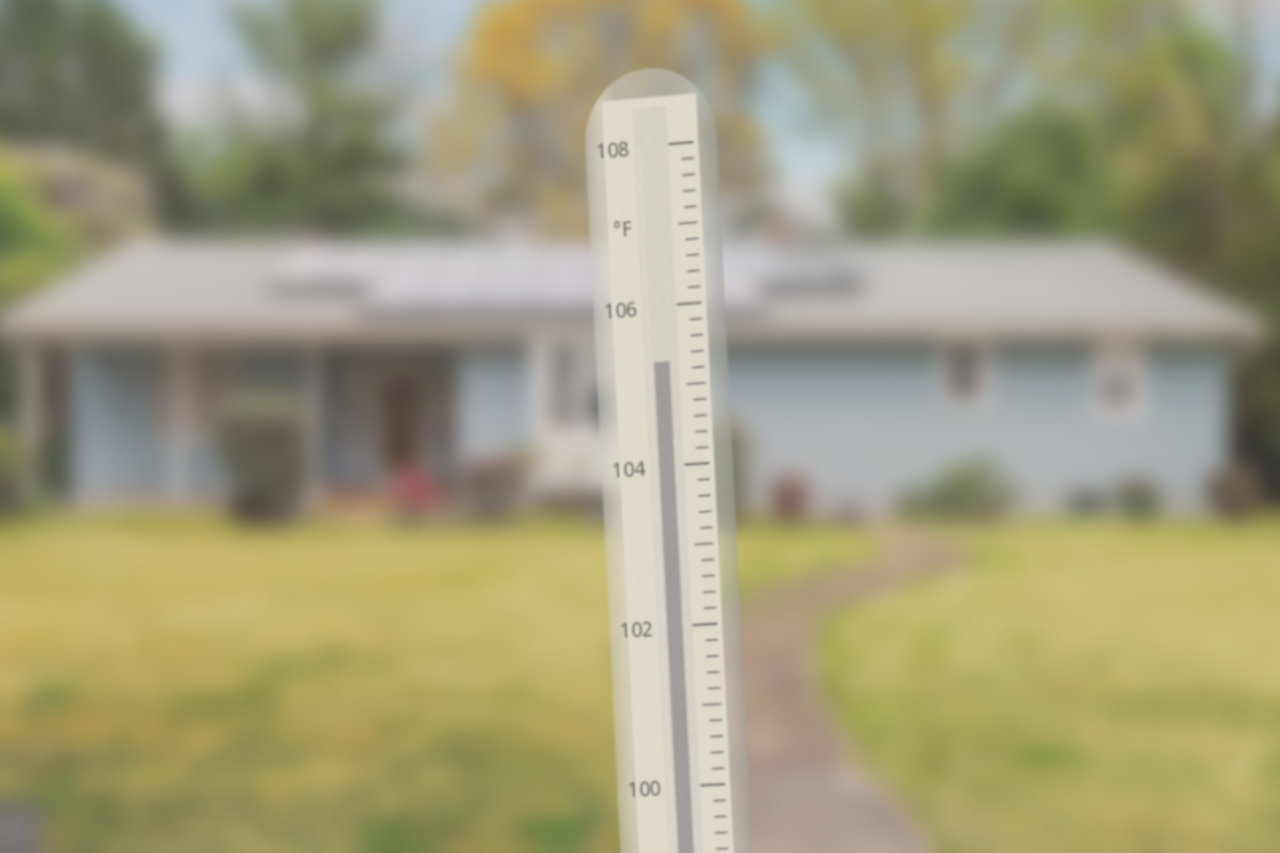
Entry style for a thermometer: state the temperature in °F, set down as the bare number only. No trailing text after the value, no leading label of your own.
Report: 105.3
